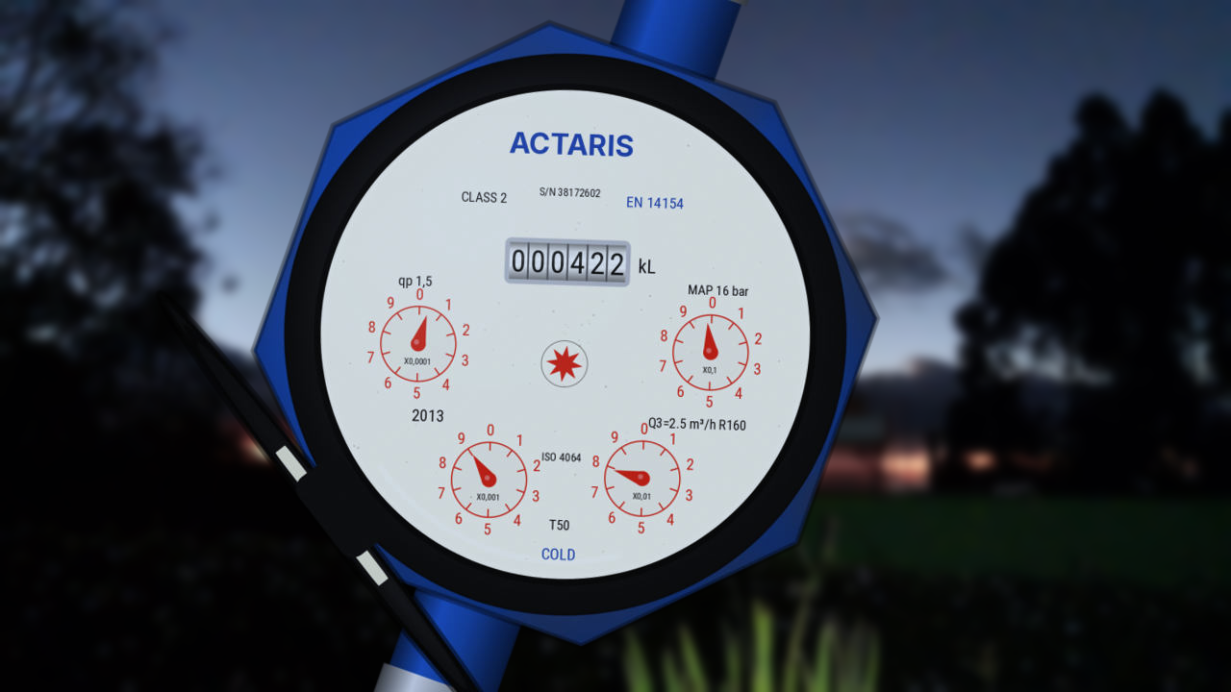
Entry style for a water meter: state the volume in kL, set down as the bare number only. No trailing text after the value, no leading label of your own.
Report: 421.9790
